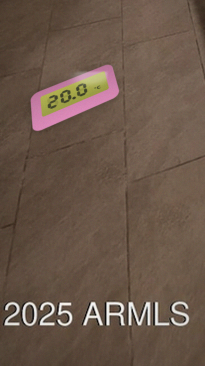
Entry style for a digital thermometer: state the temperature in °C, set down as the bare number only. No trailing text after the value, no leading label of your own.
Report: 20.0
